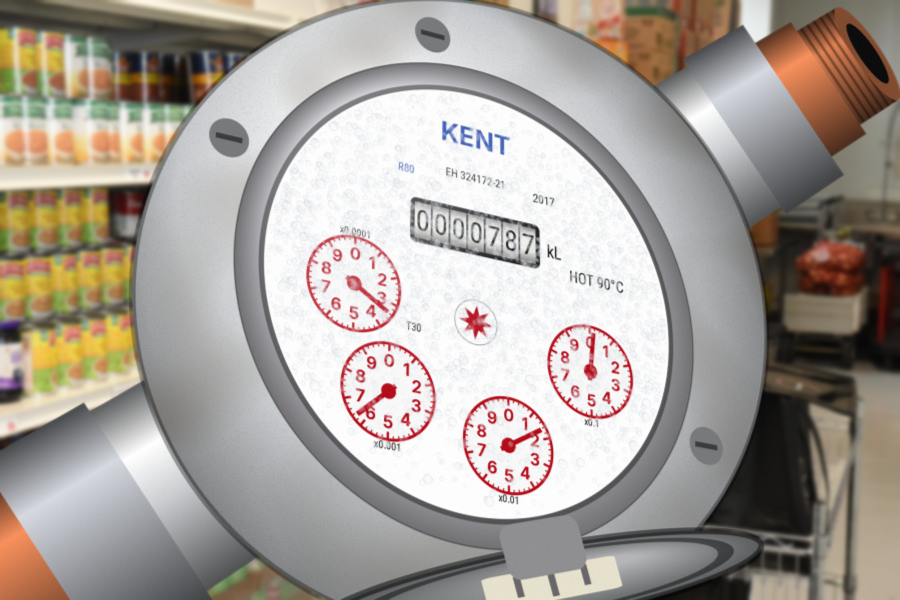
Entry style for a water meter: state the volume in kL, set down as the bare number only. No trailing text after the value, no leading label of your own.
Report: 787.0163
